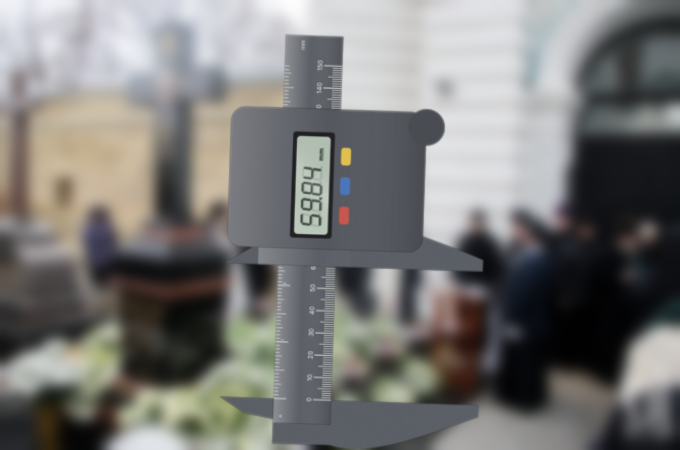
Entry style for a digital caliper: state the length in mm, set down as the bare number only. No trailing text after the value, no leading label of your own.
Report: 59.84
